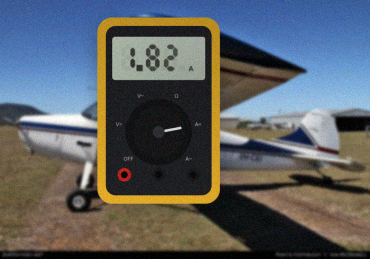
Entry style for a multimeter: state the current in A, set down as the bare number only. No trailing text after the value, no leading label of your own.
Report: 1.82
